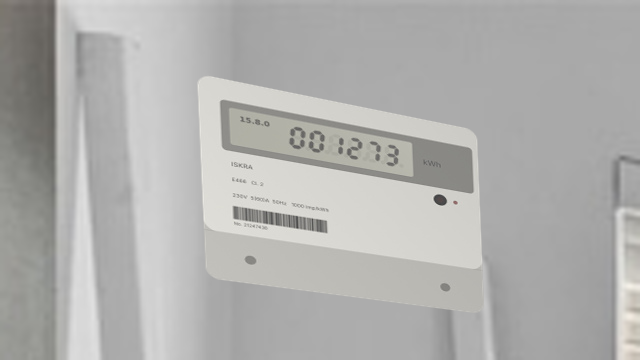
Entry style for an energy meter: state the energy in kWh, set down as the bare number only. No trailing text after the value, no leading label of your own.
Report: 1273
